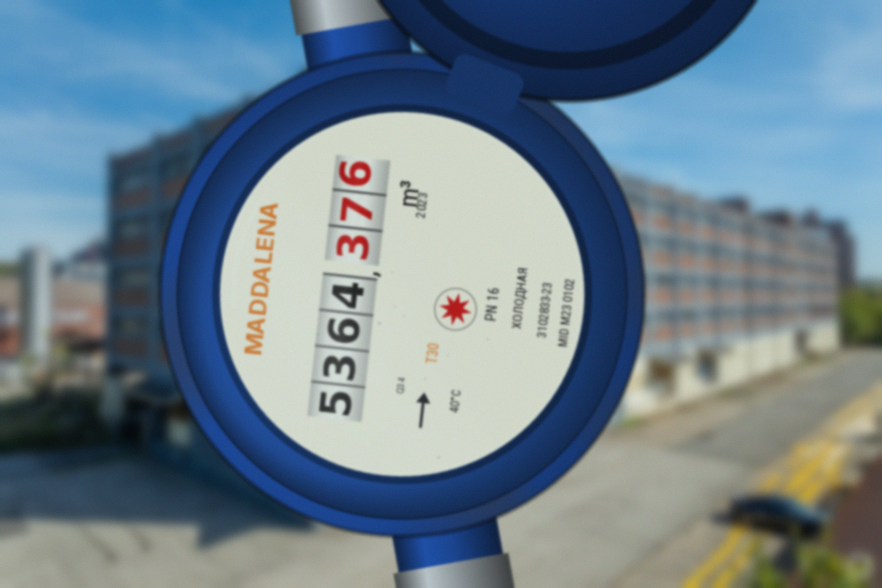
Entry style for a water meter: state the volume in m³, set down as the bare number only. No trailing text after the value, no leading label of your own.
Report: 5364.376
